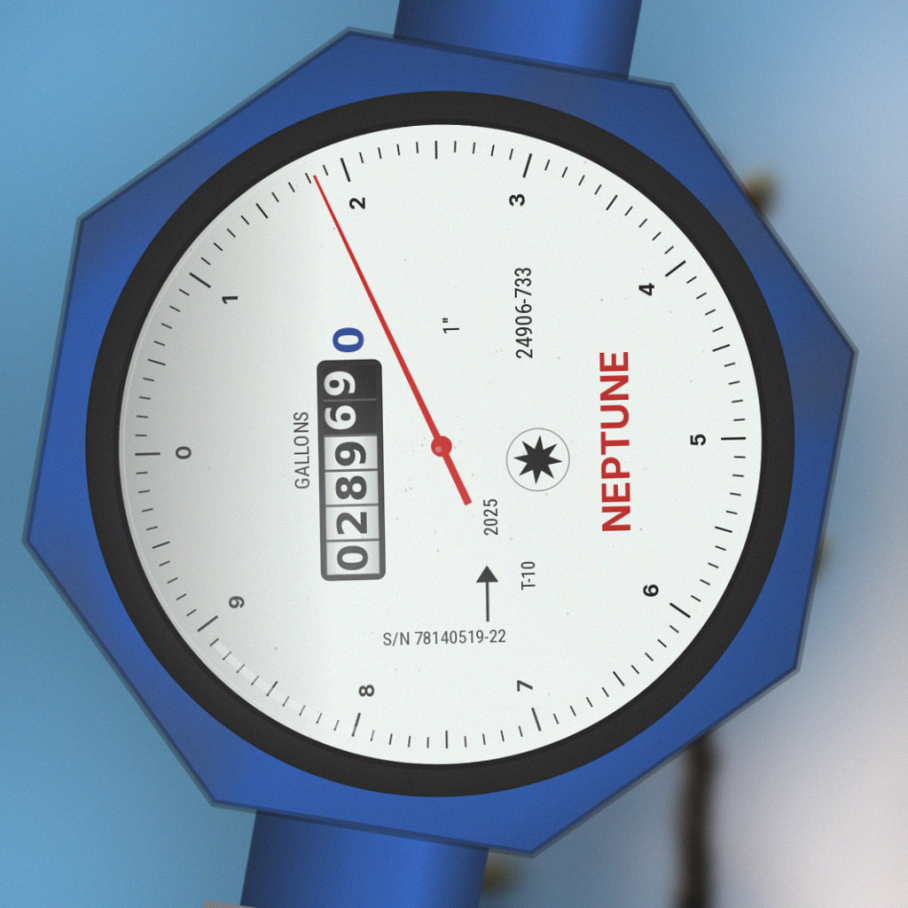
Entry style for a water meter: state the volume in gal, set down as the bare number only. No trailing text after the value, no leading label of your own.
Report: 289691.8
